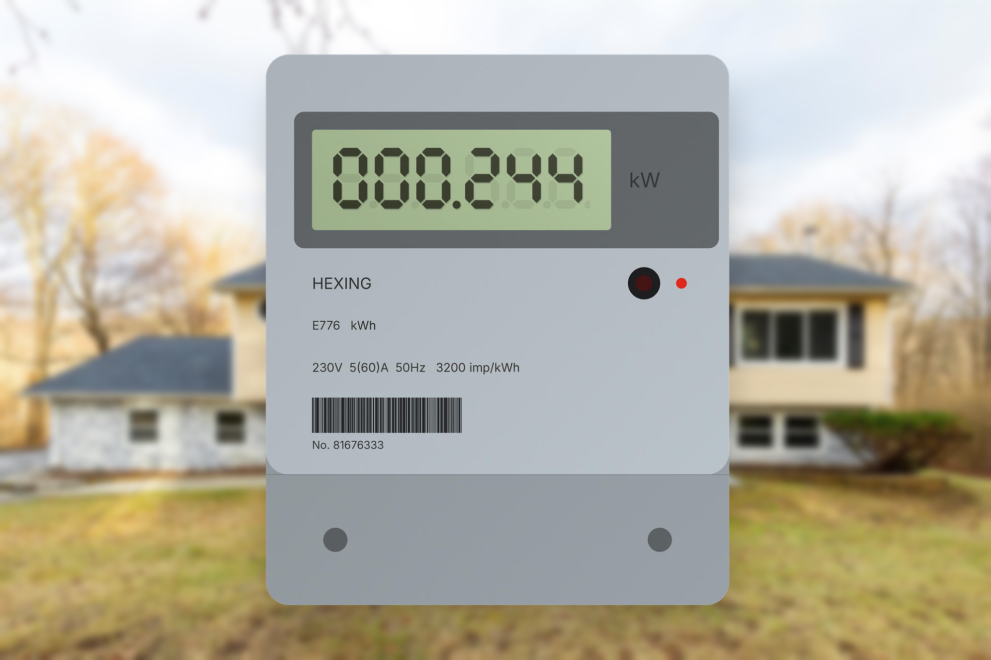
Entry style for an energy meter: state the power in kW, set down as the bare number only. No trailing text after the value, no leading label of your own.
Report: 0.244
